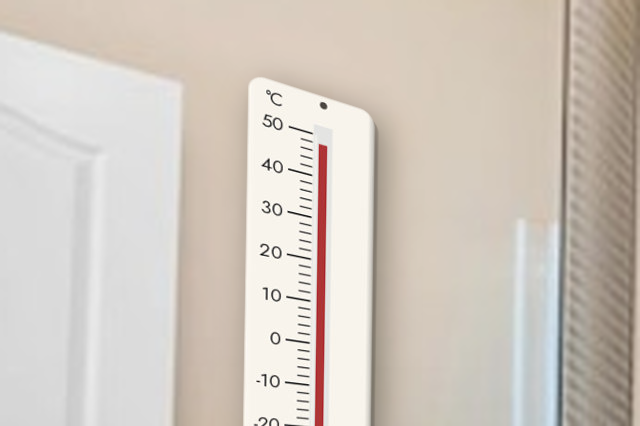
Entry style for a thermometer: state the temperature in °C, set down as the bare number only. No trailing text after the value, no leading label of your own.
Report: 48
